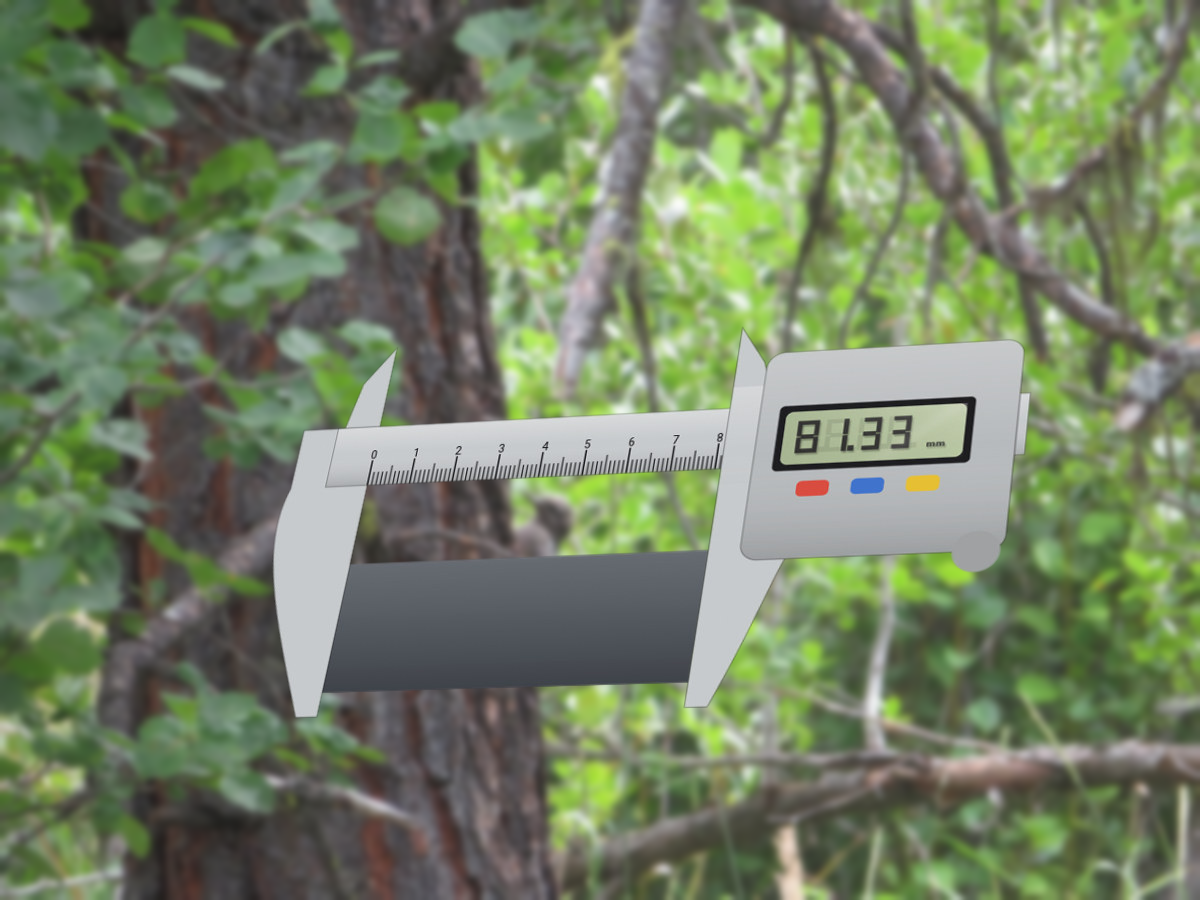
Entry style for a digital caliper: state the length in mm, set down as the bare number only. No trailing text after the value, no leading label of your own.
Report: 81.33
